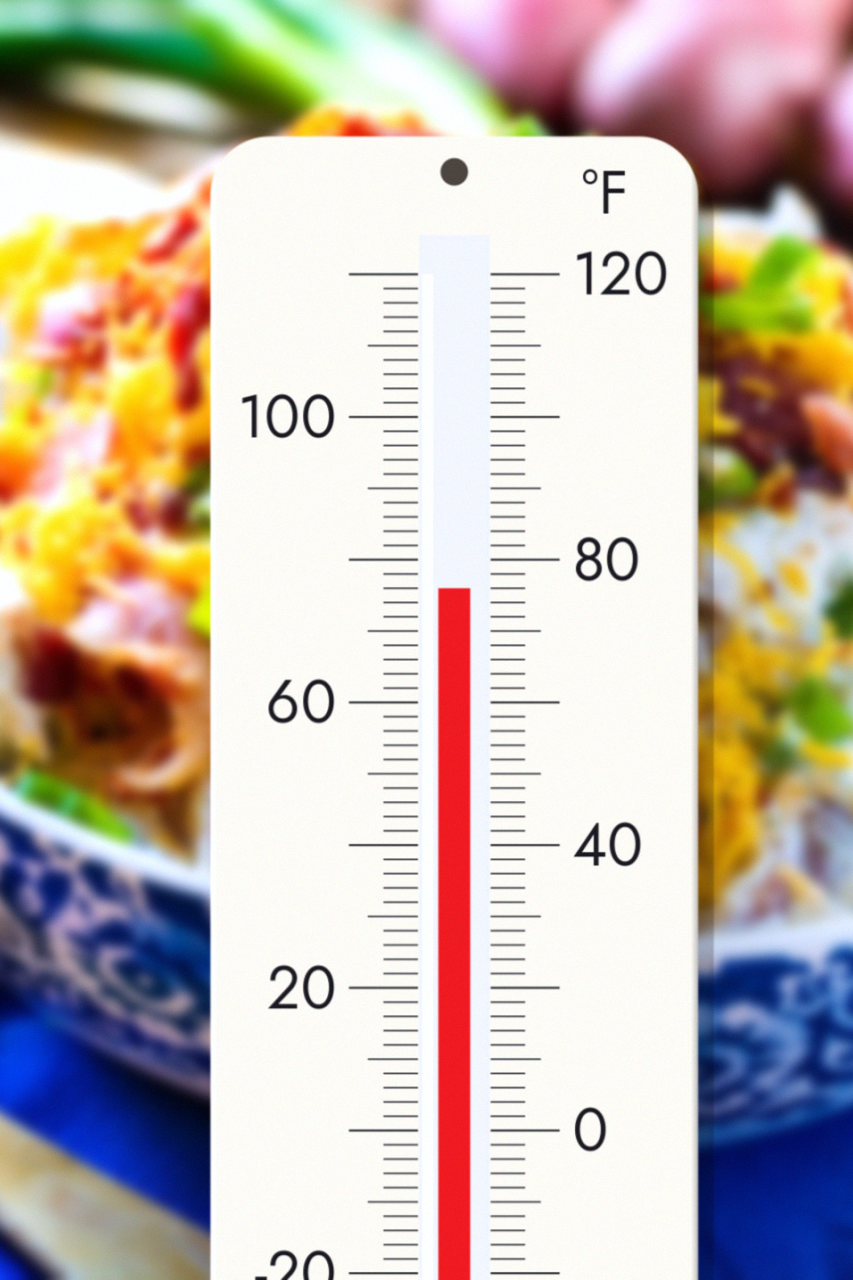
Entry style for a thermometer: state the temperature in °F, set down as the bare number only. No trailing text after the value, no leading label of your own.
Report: 76
